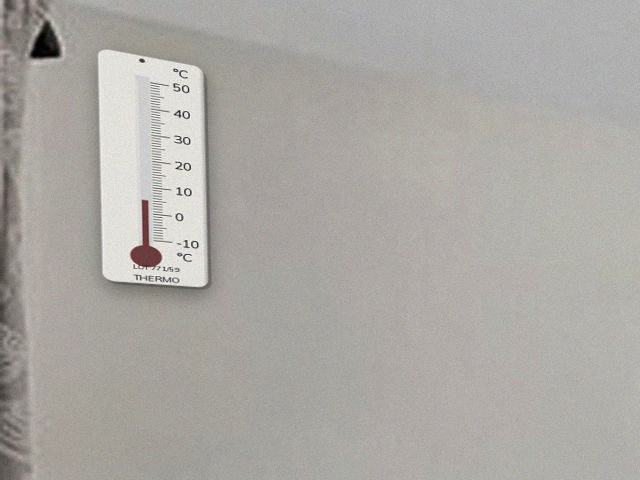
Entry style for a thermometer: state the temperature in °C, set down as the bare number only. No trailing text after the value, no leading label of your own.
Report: 5
